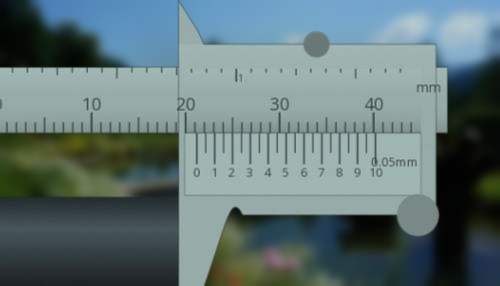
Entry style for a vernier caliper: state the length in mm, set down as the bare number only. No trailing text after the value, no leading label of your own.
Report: 21.2
